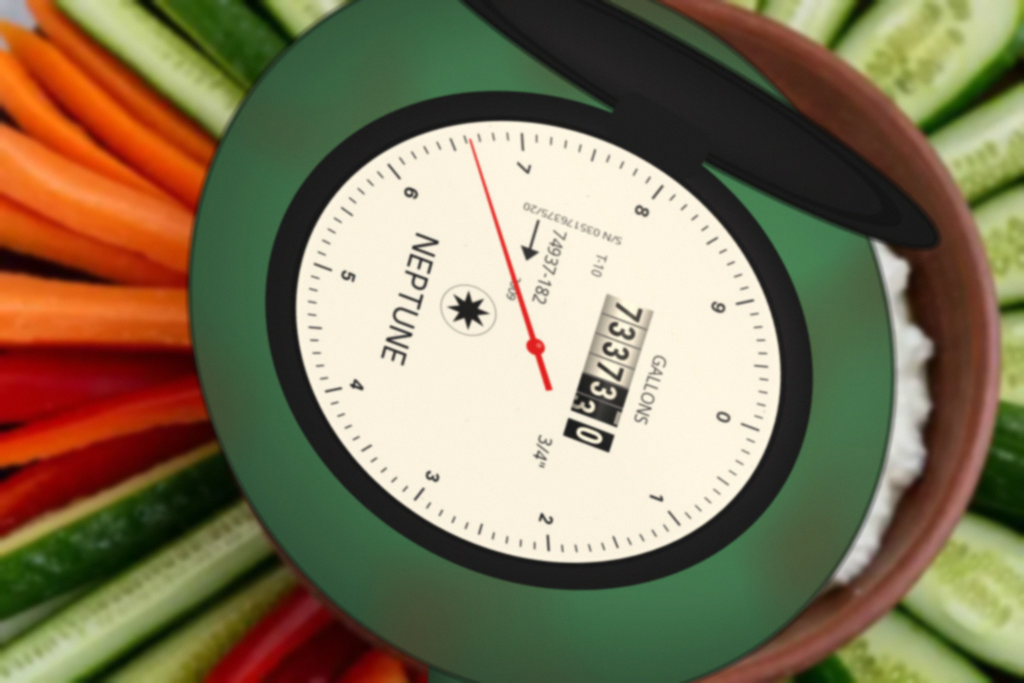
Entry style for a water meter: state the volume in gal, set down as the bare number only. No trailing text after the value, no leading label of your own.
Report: 7337326.6
